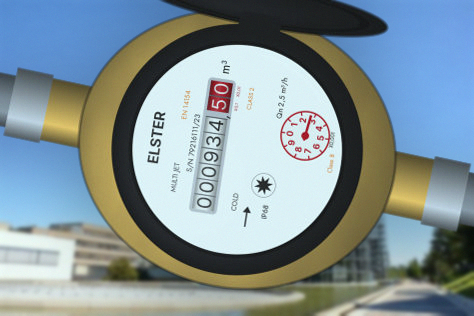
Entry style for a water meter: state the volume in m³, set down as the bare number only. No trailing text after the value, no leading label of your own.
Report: 934.502
